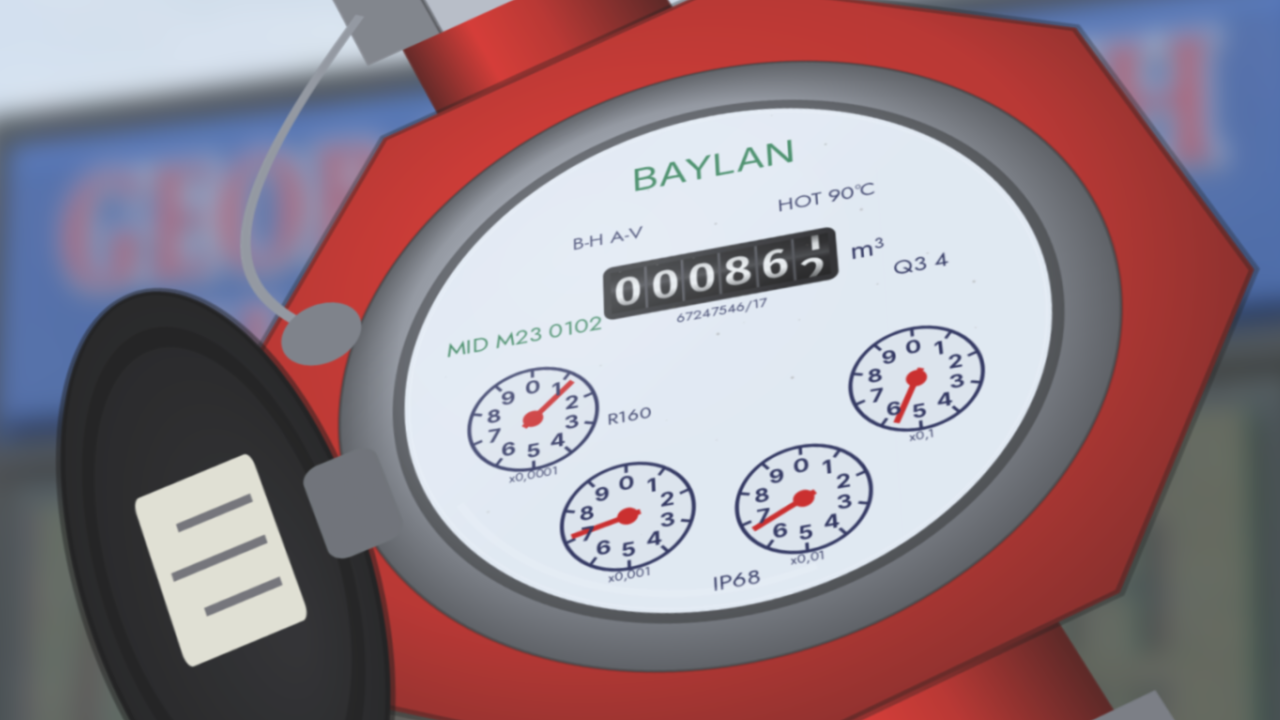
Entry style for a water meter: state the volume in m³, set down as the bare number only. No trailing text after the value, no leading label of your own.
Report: 861.5671
